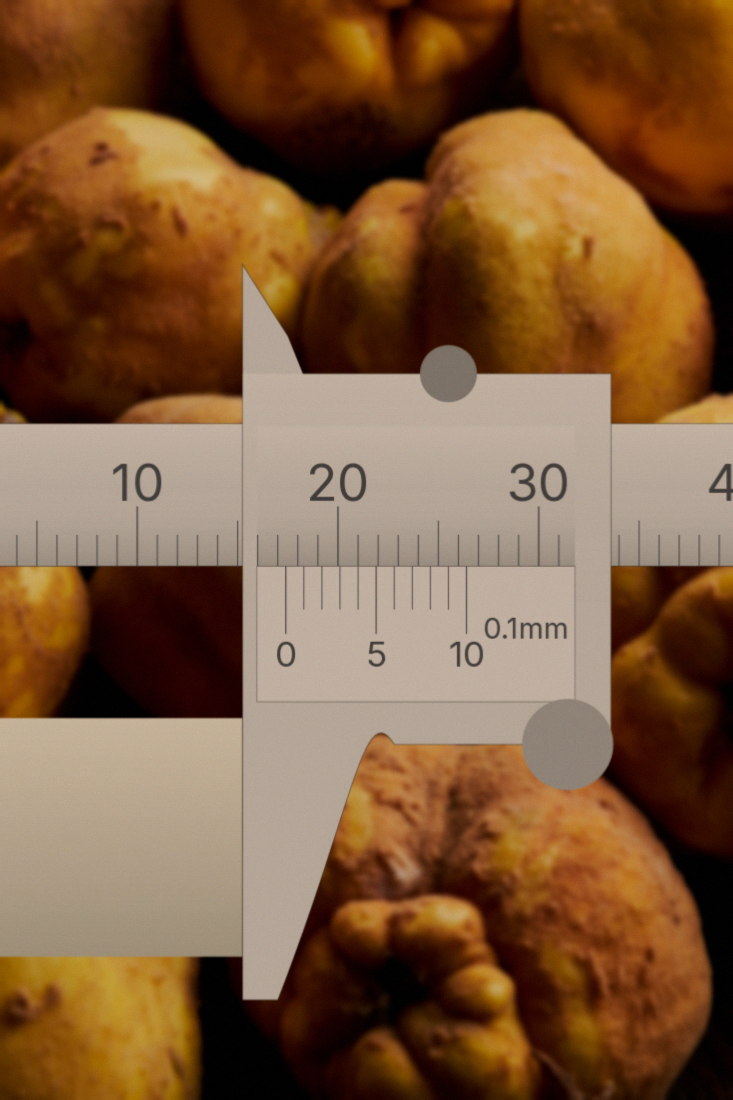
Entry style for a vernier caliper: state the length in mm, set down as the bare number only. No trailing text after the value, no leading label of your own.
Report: 17.4
